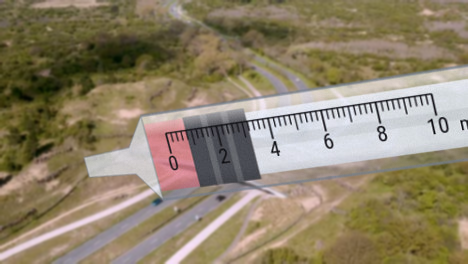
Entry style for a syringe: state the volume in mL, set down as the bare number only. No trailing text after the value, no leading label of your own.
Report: 0.8
